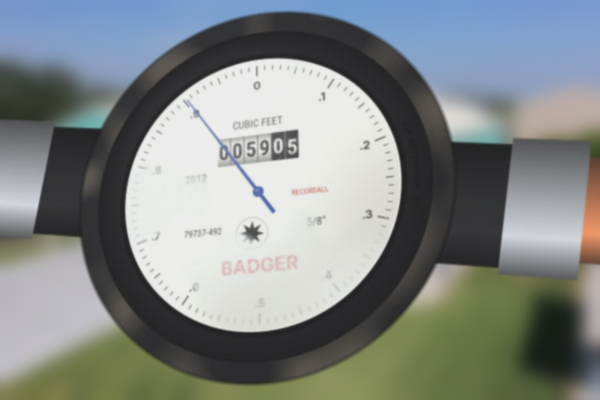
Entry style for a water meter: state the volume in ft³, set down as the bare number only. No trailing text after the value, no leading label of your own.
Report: 5904.90
